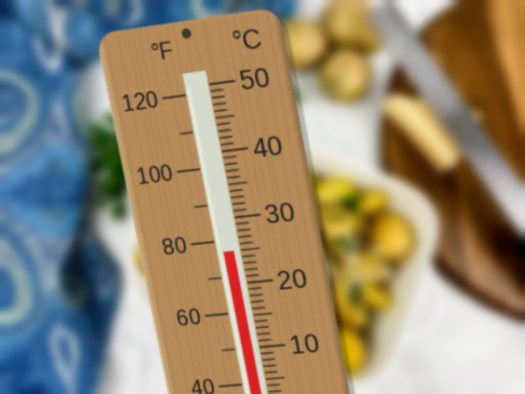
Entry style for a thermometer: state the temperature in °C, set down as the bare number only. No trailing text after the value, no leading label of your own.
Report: 25
